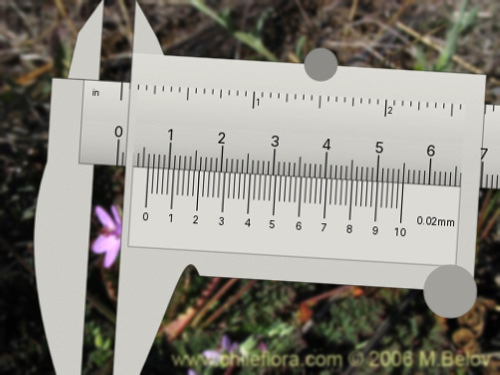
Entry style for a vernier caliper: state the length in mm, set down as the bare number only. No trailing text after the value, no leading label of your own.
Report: 6.0
